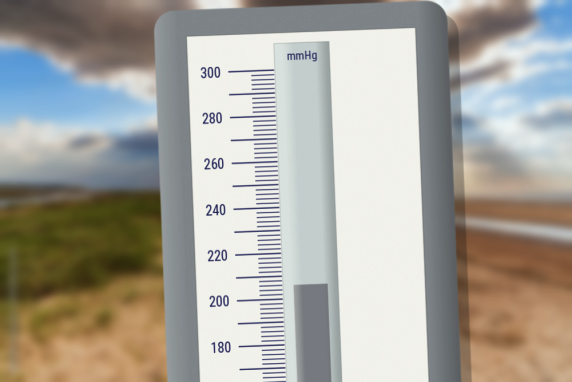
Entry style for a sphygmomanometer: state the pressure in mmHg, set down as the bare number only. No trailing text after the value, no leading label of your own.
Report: 206
